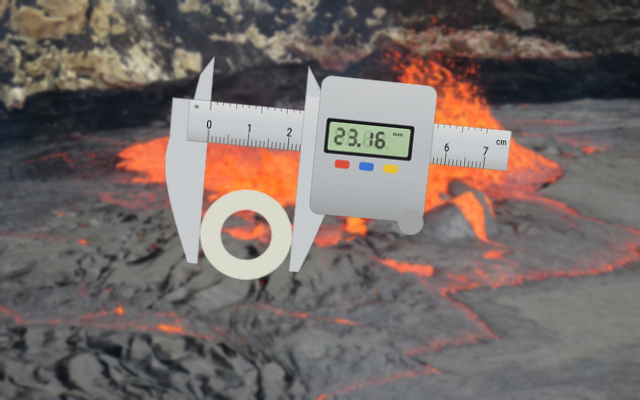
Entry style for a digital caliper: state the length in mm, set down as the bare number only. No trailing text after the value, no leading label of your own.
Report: 23.16
